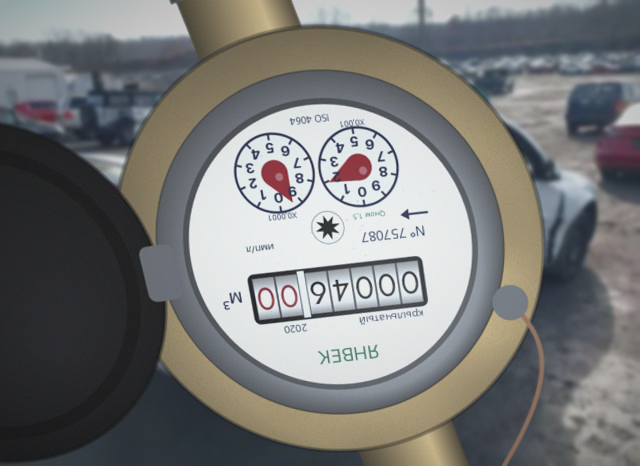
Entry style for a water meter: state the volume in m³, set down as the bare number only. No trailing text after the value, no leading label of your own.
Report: 46.0019
